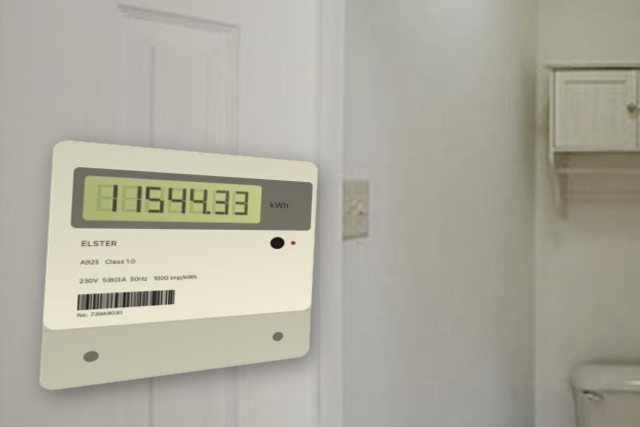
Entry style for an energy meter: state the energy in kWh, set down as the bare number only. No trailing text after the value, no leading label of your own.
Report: 11544.33
